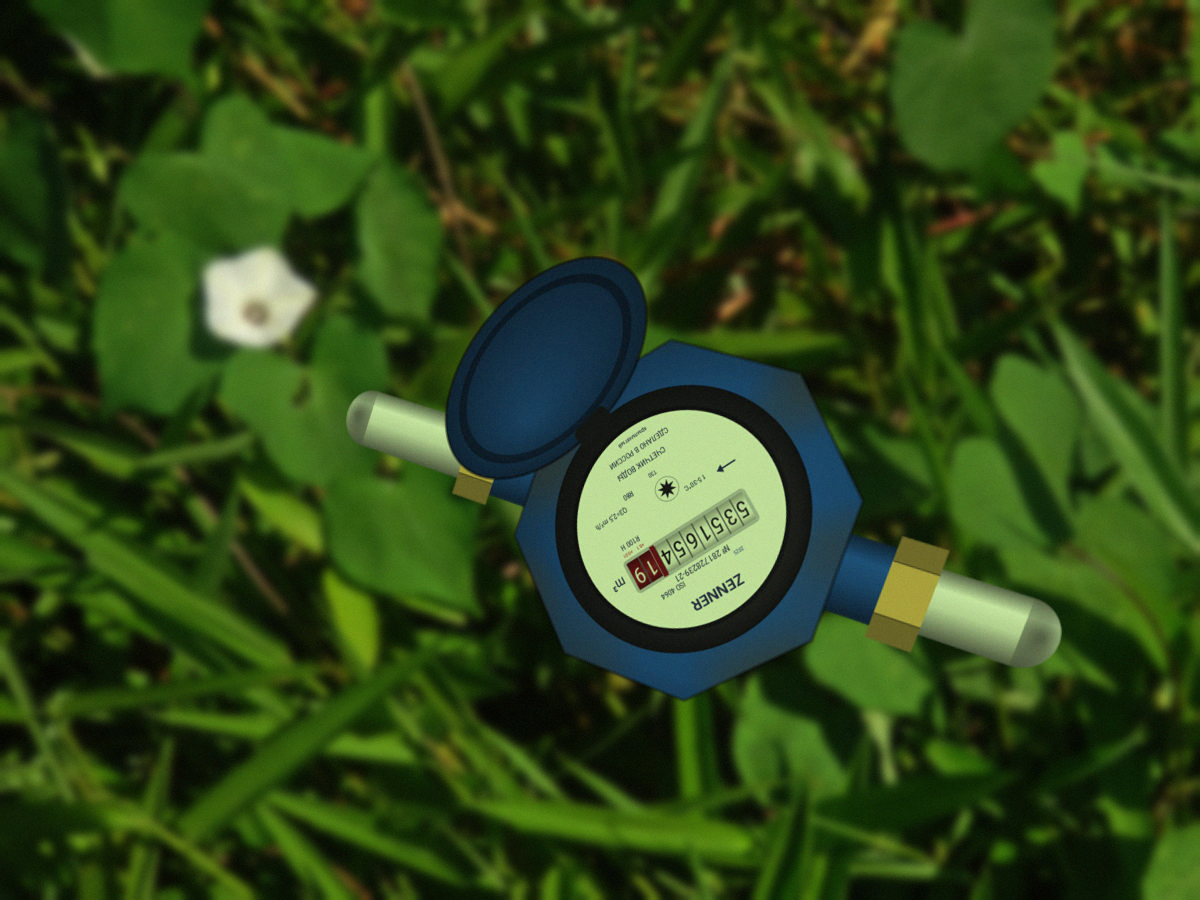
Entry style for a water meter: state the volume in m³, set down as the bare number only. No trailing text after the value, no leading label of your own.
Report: 5351654.19
